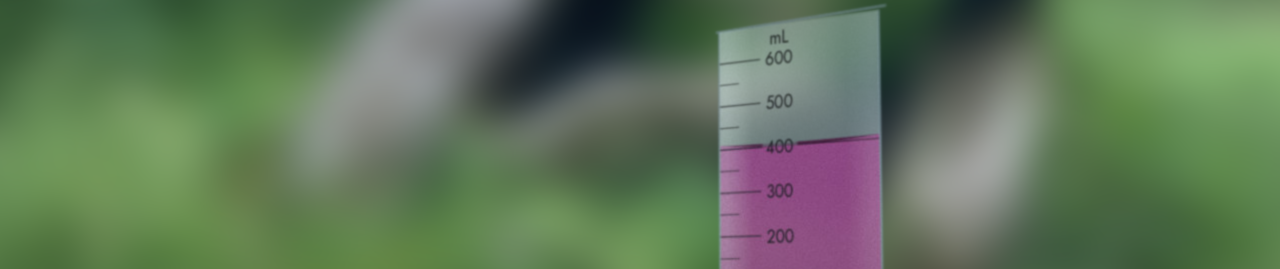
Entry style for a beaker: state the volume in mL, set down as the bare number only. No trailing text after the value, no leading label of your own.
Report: 400
